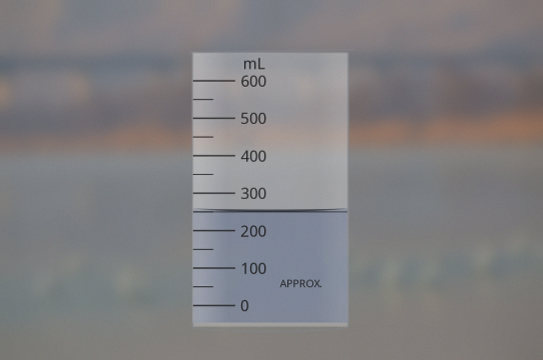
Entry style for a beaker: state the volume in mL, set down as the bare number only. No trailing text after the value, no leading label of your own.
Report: 250
